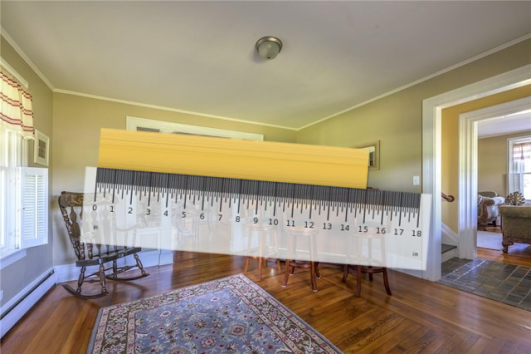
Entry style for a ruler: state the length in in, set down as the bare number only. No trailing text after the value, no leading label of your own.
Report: 15
